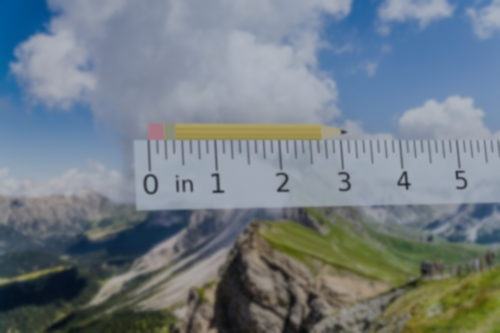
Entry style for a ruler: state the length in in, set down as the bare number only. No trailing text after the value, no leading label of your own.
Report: 3.125
